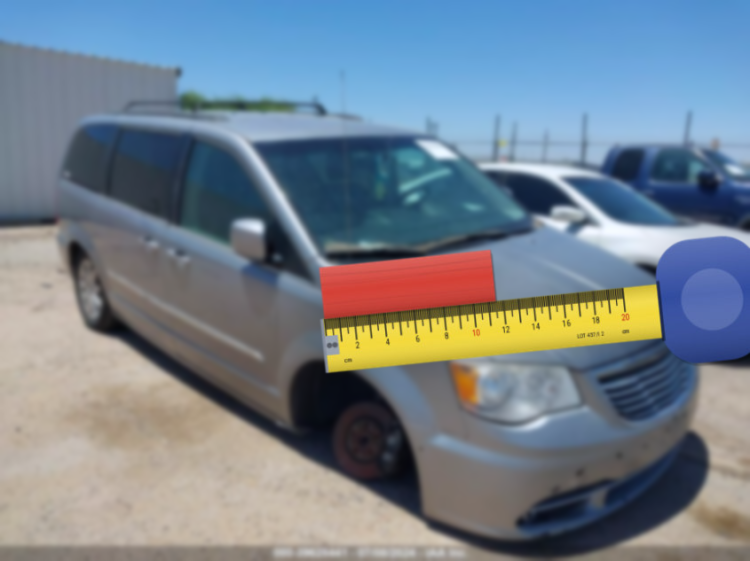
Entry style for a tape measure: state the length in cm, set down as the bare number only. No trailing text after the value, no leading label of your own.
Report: 11.5
